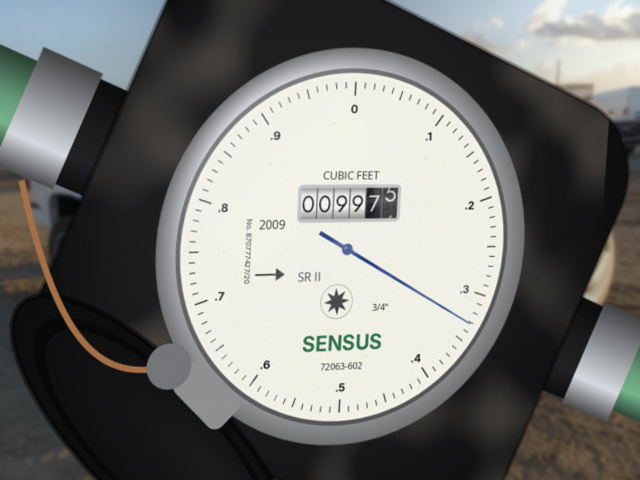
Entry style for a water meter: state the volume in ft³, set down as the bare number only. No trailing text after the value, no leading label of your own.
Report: 9975.33
